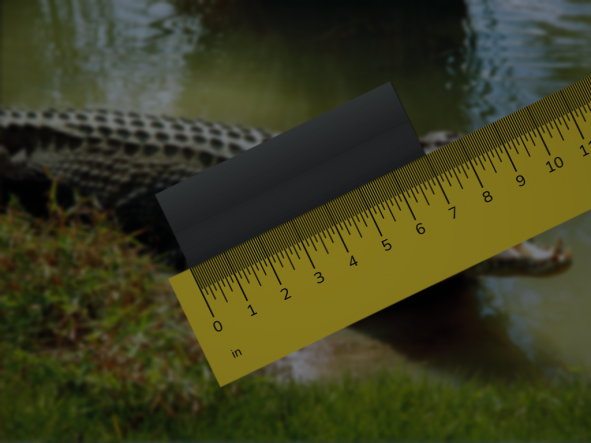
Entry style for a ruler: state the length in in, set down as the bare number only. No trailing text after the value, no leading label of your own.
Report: 7
